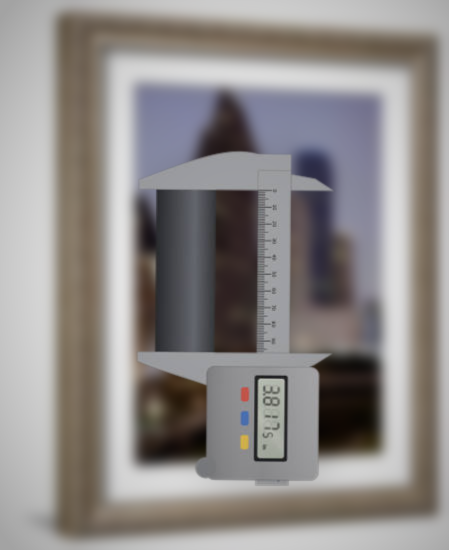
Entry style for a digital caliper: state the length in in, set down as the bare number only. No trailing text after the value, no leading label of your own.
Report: 3.8175
